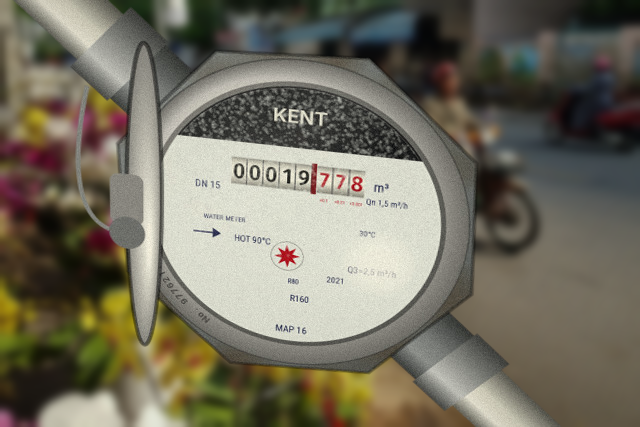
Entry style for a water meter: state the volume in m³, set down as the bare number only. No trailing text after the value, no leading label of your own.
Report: 19.778
